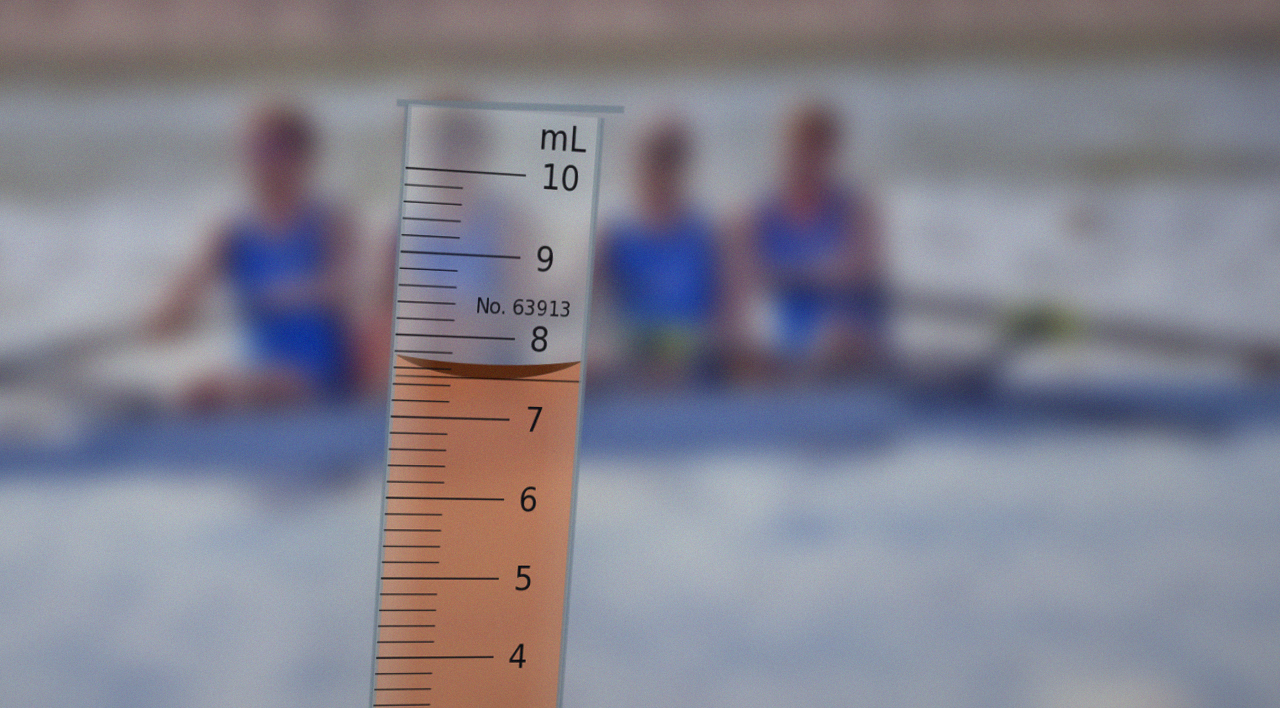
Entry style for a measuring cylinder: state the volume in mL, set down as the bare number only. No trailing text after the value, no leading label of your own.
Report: 7.5
